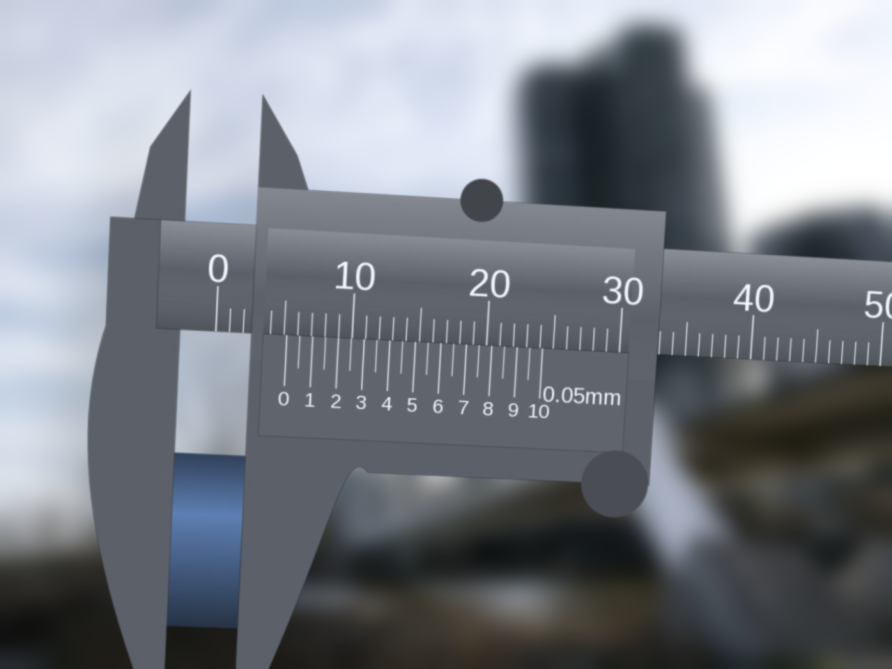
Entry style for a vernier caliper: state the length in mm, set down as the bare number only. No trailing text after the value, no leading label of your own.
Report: 5.2
